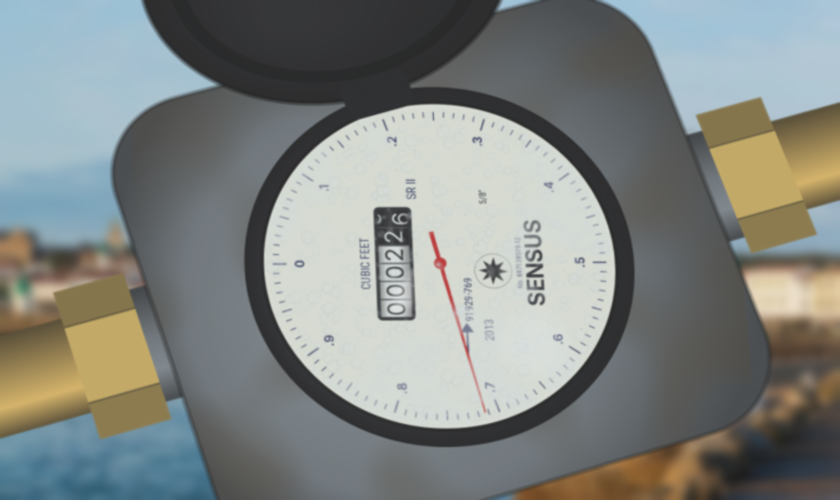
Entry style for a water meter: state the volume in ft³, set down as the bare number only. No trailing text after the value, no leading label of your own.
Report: 225.71
